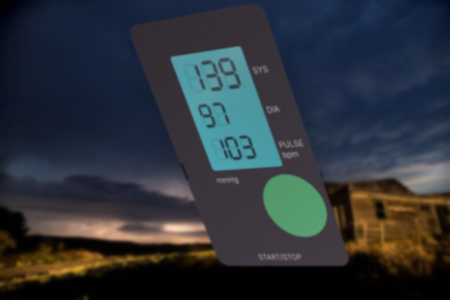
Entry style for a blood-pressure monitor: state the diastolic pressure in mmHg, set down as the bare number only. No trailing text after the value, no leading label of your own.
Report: 97
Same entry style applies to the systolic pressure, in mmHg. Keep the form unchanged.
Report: 139
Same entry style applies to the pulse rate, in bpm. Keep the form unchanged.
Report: 103
